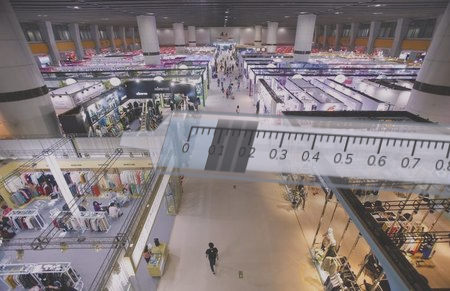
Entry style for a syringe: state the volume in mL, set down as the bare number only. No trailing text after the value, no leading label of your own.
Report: 0.08
